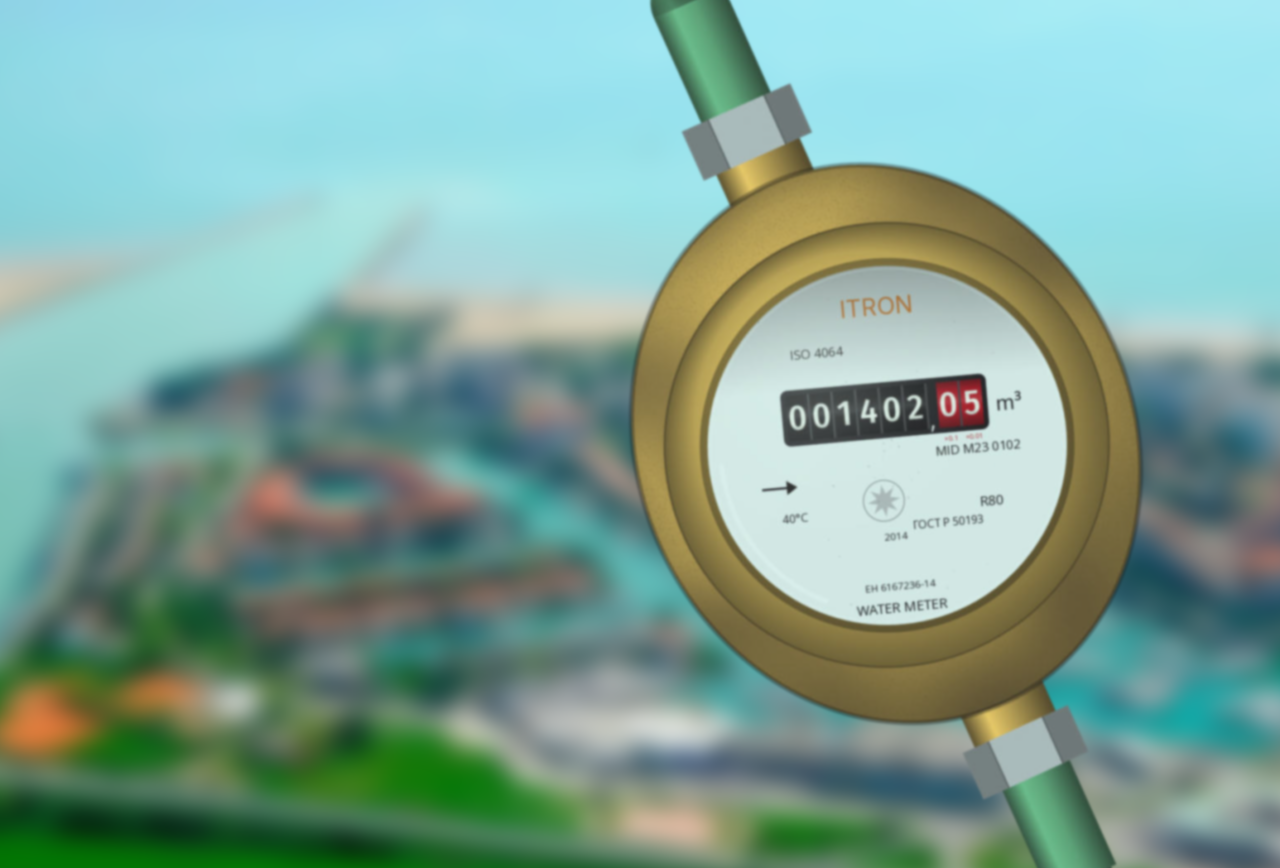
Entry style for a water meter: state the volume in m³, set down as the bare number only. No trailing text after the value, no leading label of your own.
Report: 1402.05
